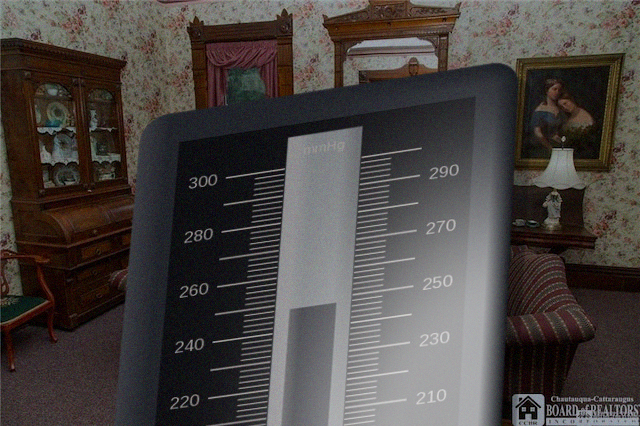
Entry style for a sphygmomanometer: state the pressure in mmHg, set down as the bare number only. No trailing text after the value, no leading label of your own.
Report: 248
